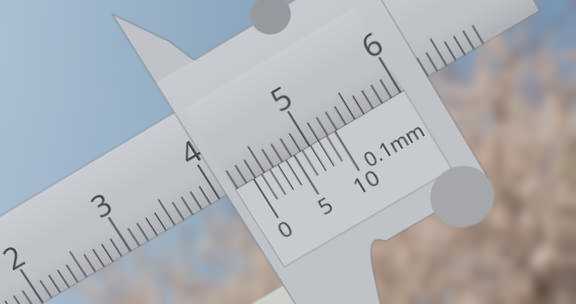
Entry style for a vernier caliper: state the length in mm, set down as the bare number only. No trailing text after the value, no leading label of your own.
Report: 43.8
